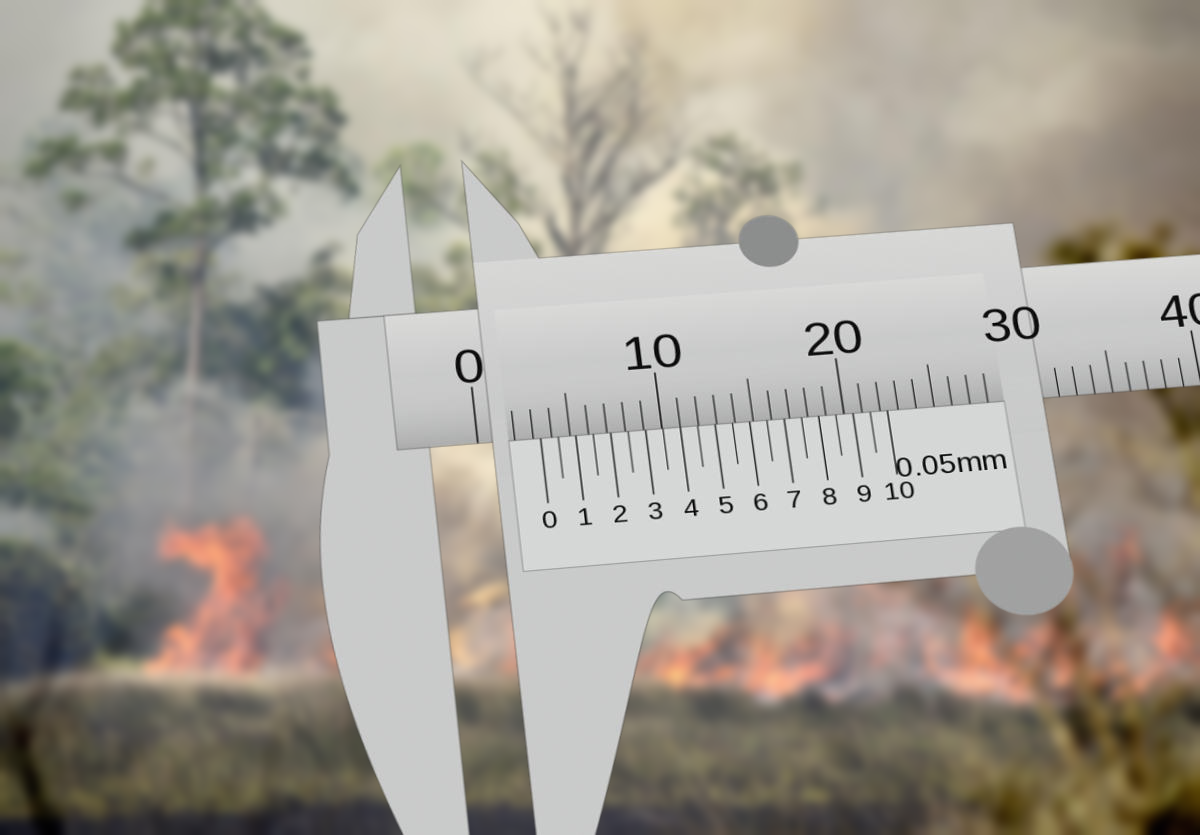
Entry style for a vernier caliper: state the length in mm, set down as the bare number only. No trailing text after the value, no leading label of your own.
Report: 3.4
